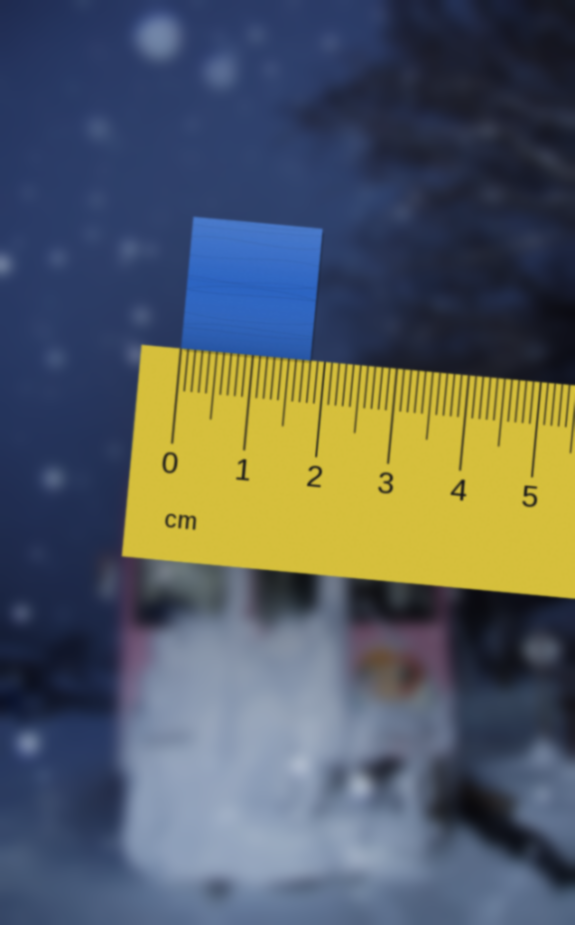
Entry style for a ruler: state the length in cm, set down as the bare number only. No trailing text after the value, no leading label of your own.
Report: 1.8
